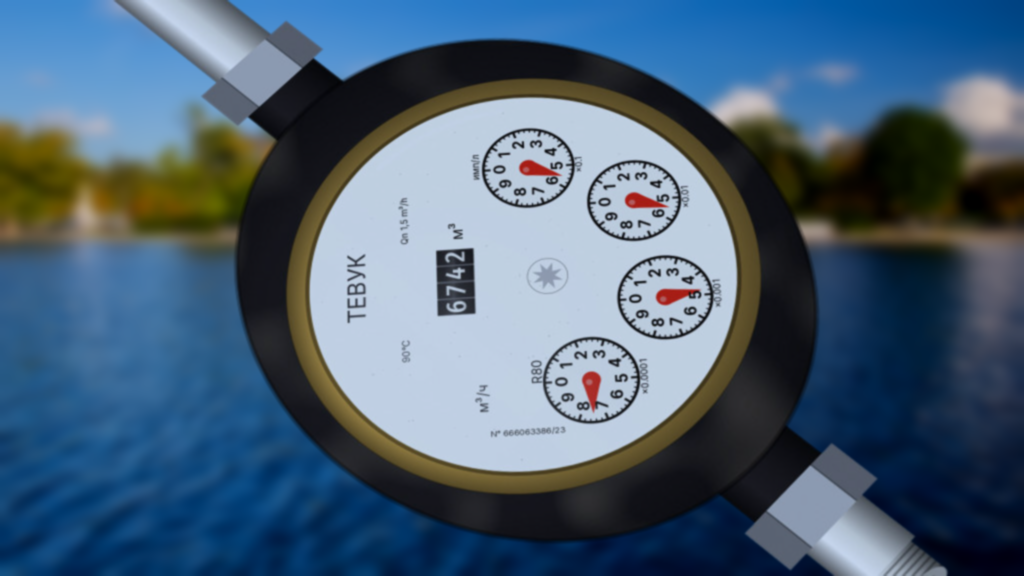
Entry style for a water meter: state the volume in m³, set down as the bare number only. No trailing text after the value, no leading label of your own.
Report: 6742.5547
